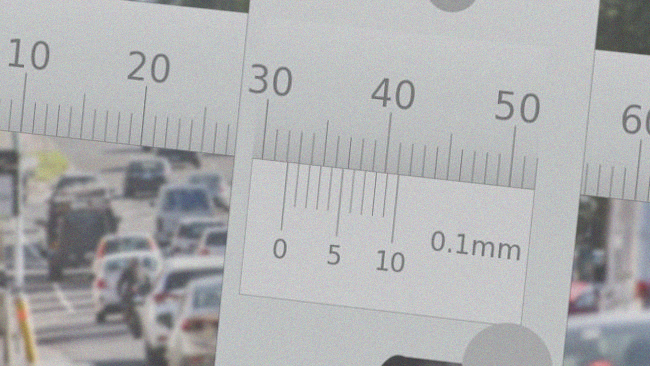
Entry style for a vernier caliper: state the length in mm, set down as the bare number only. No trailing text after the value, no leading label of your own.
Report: 32.1
